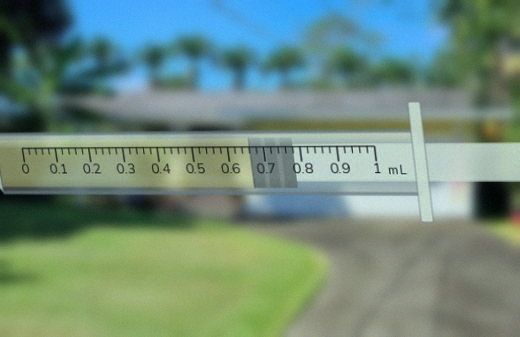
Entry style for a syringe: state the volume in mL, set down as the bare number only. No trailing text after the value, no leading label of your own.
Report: 0.66
